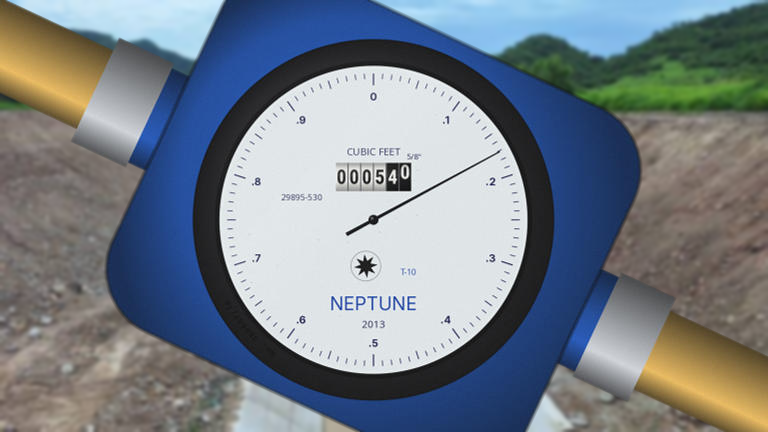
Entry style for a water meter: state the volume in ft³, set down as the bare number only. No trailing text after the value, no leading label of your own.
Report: 540.17
